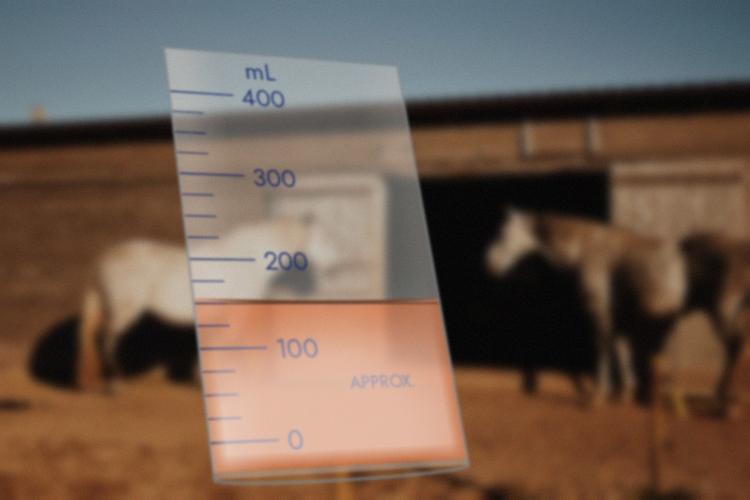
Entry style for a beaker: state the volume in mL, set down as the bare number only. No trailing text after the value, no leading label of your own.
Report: 150
